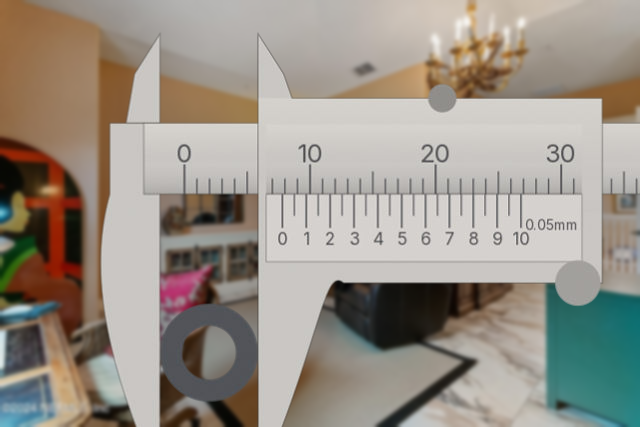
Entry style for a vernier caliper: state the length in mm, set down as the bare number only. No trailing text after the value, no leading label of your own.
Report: 7.8
